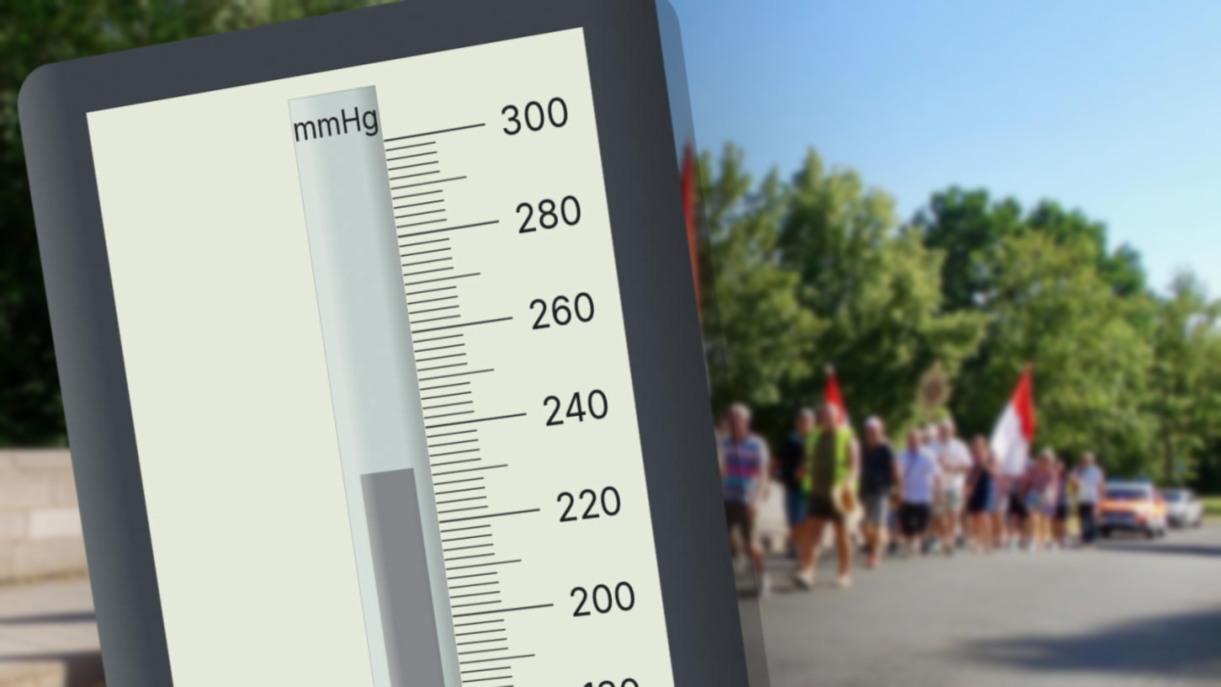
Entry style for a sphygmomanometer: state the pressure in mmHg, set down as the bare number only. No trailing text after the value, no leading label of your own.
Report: 232
